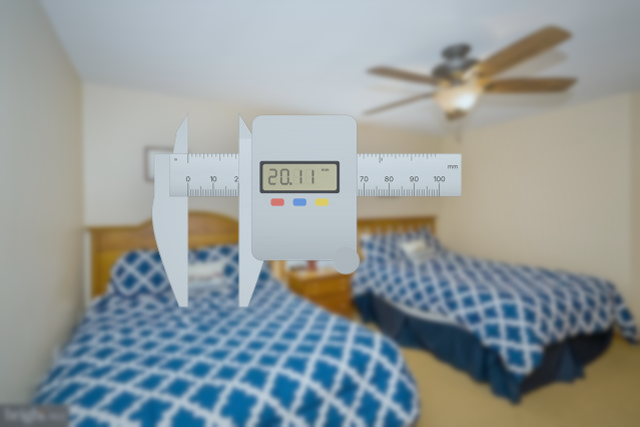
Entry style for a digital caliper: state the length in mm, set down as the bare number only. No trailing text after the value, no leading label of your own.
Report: 20.11
